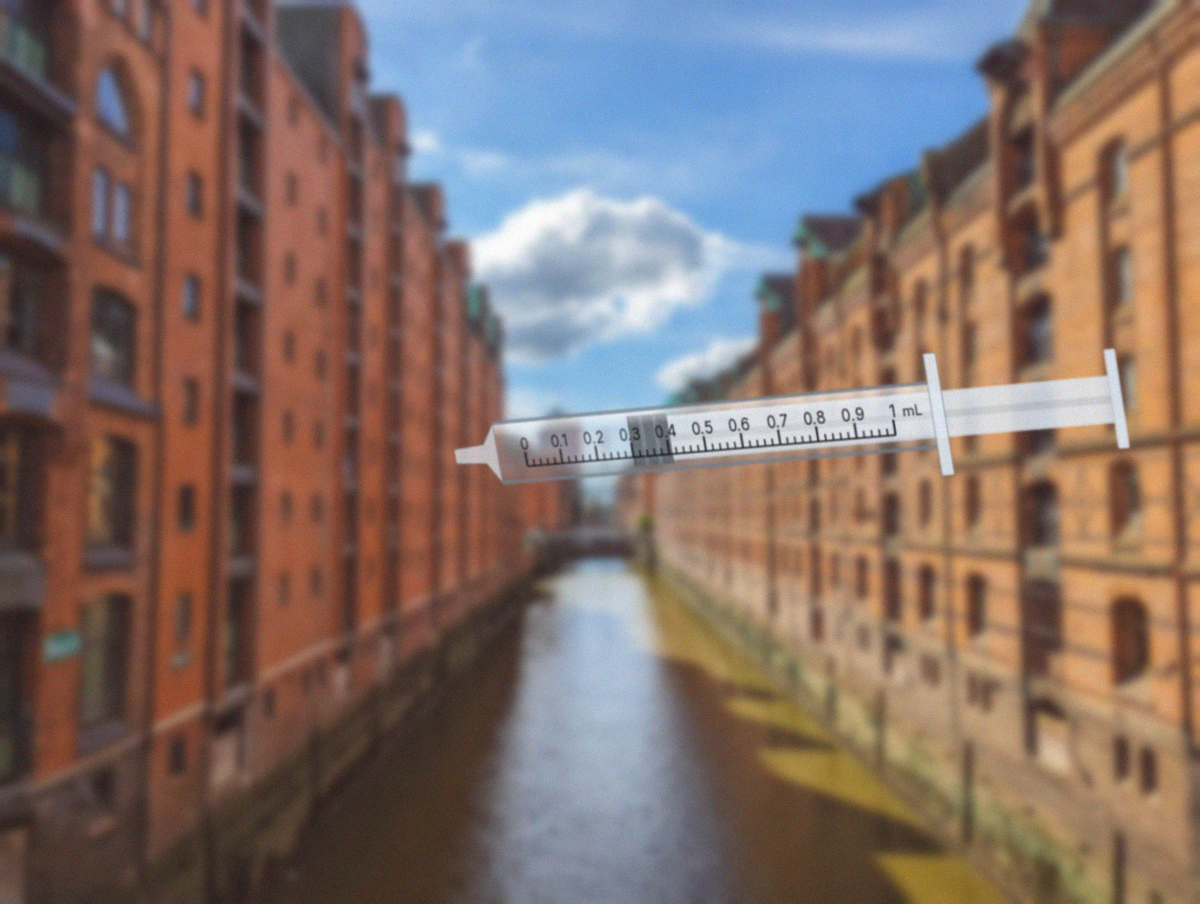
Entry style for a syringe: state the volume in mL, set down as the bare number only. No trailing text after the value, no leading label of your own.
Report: 0.3
